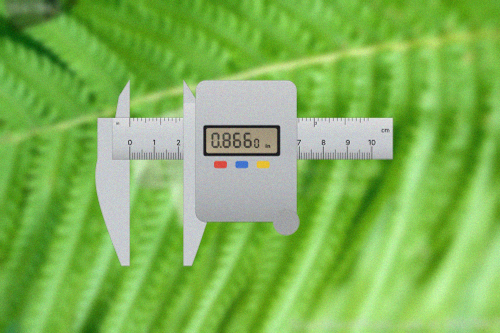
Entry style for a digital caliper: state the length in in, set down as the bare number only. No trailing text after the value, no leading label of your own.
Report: 0.8660
